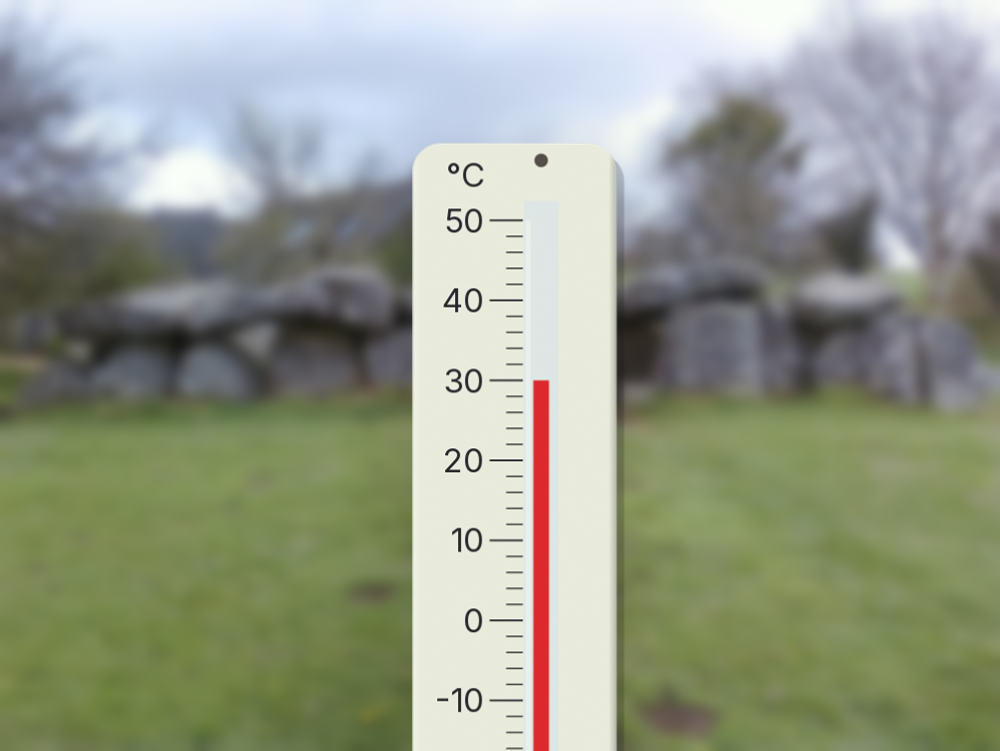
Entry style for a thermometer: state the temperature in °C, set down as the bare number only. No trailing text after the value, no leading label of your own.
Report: 30
